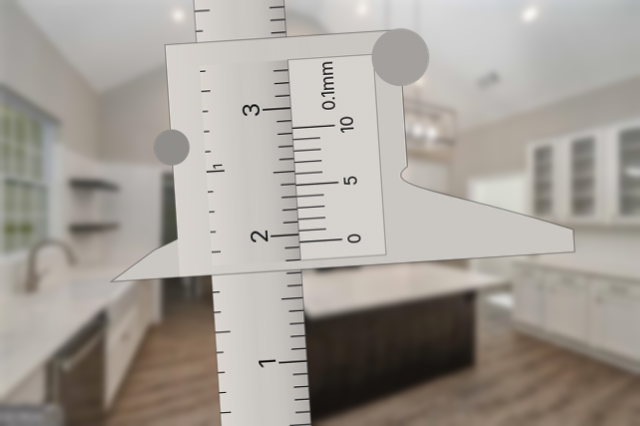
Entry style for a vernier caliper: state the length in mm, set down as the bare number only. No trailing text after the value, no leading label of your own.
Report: 19.4
